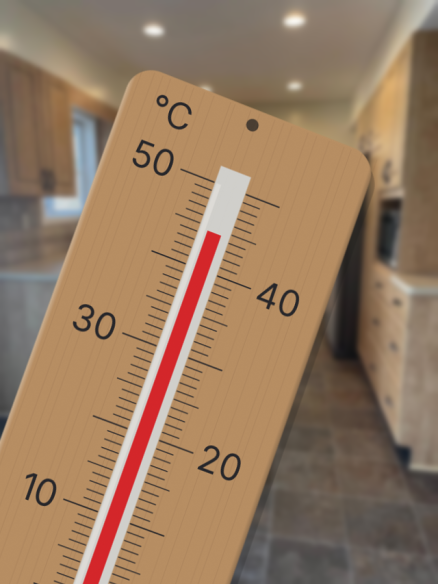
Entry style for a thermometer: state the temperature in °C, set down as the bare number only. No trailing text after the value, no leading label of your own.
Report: 44.5
